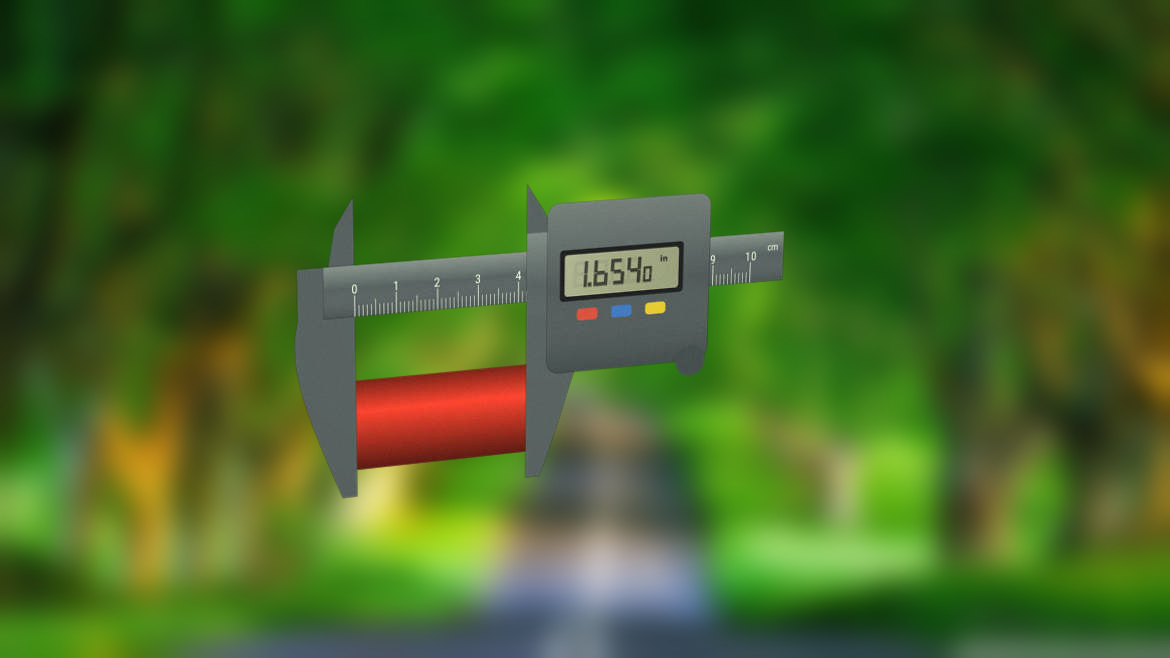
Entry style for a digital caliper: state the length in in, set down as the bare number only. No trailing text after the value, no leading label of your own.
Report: 1.6540
